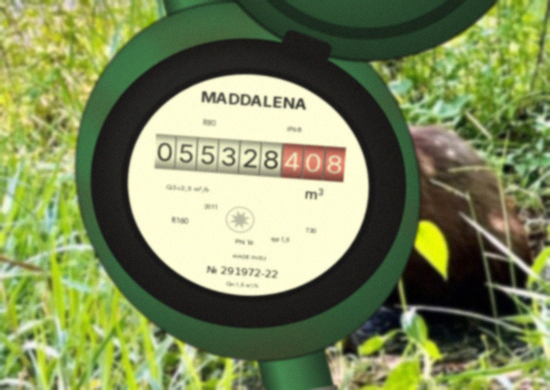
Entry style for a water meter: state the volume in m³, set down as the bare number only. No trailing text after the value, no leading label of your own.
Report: 55328.408
